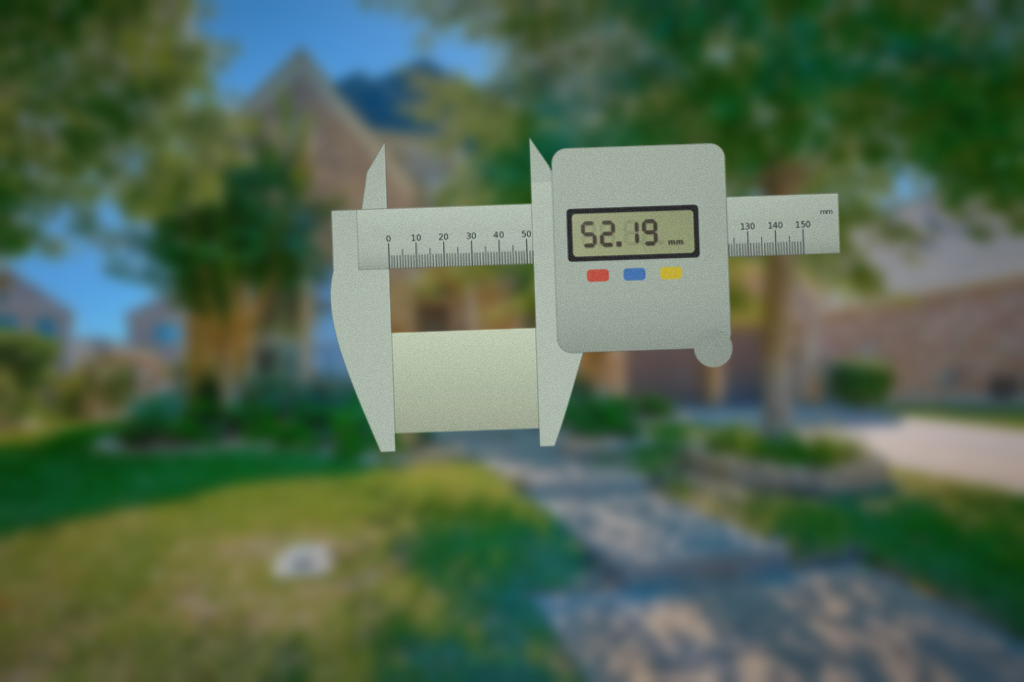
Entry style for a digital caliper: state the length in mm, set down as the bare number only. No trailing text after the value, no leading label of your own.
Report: 52.19
